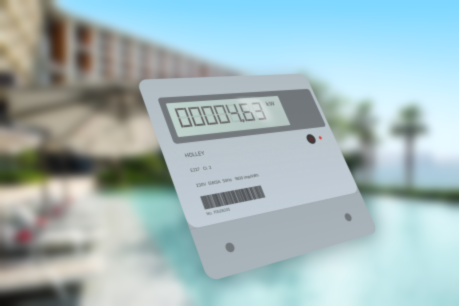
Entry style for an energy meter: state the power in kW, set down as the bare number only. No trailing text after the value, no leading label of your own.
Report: 4.63
